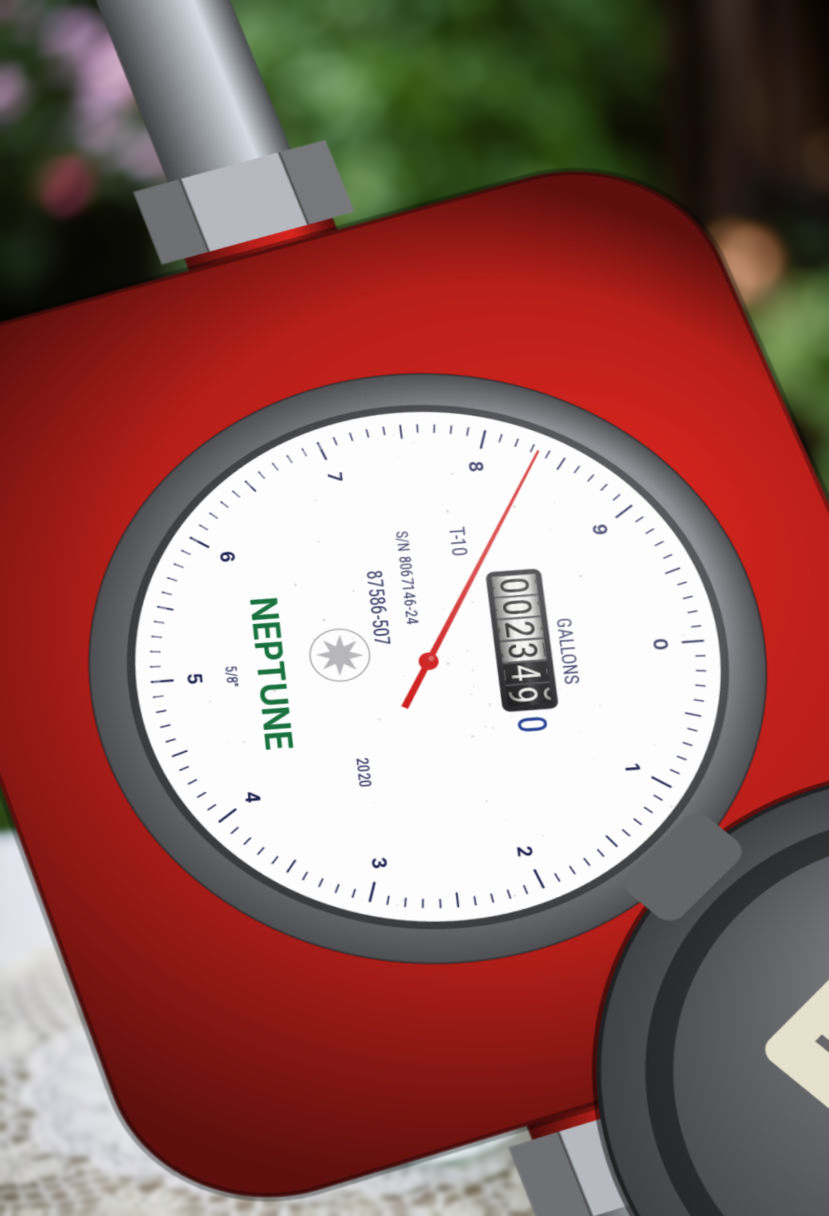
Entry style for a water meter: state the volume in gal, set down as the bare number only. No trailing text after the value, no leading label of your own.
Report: 23488.3
